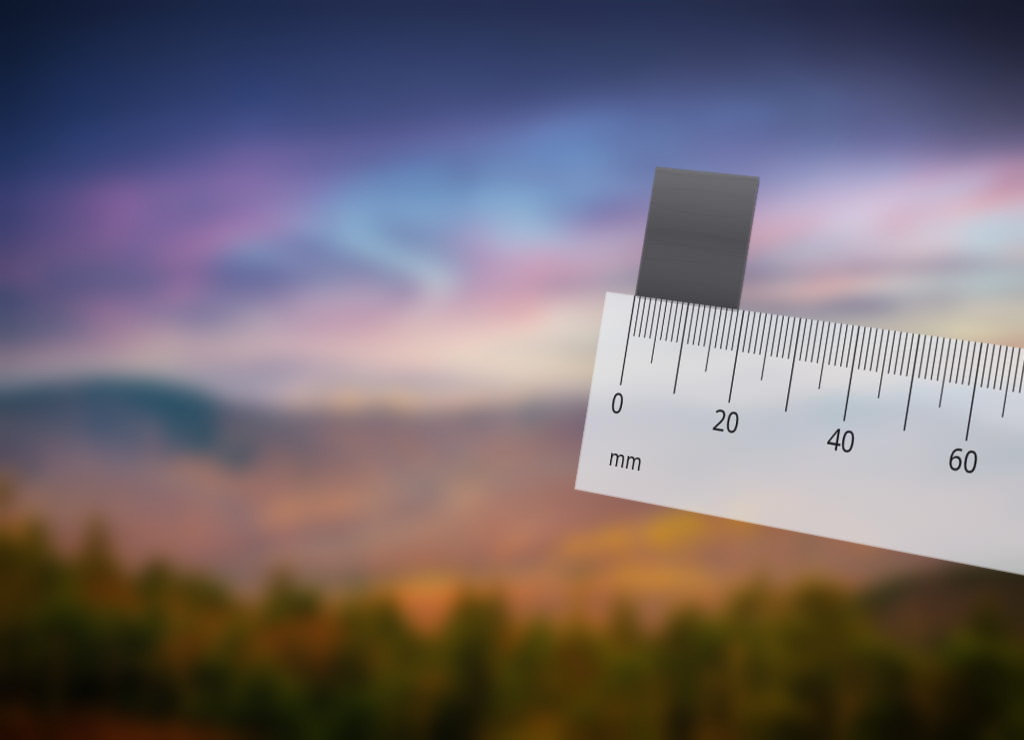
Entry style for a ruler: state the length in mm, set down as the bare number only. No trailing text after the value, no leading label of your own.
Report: 19
